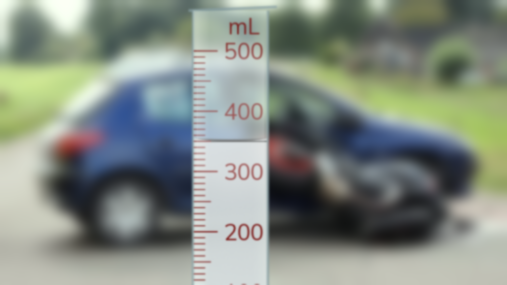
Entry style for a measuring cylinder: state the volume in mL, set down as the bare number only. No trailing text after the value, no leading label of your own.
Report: 350
